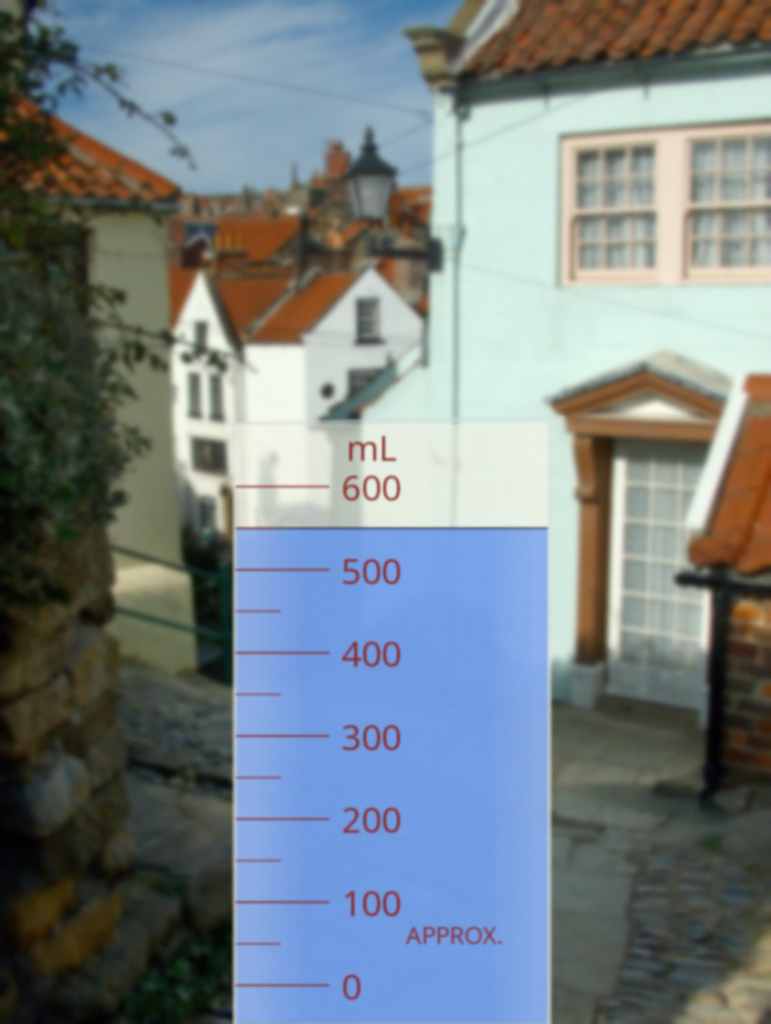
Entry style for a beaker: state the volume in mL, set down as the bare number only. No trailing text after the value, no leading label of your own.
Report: 550
